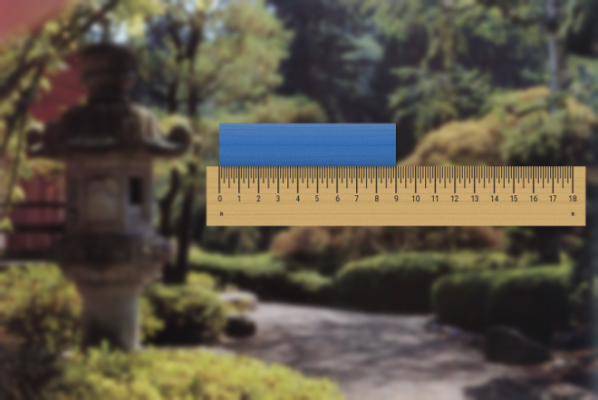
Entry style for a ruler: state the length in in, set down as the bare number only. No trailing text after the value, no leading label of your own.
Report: 9
